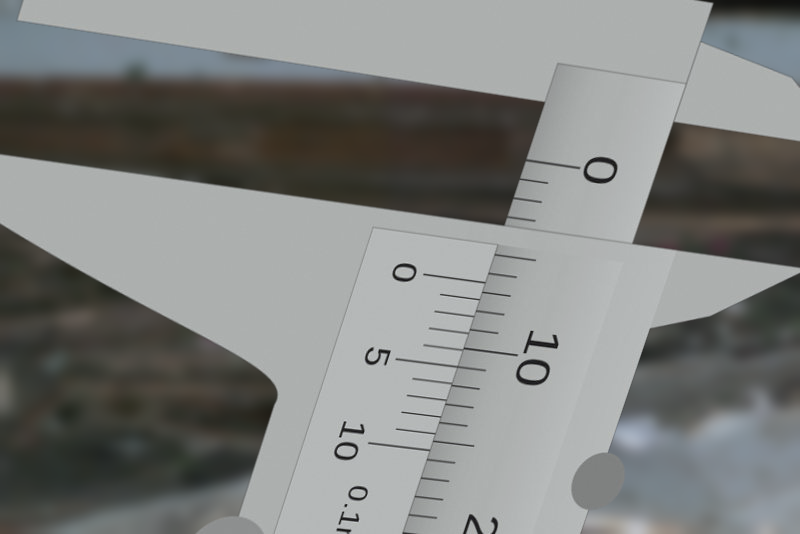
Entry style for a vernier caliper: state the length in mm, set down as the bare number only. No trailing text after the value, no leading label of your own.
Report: 6.5
